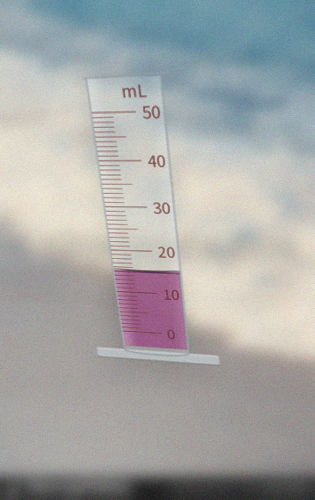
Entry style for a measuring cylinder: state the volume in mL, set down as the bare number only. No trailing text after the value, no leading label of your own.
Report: 15
